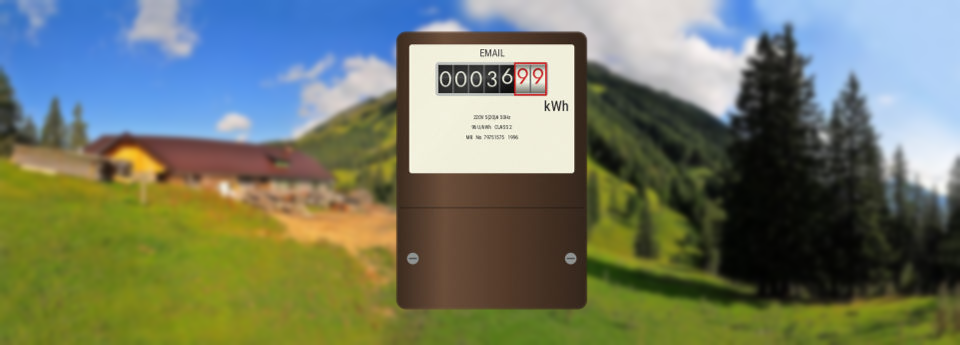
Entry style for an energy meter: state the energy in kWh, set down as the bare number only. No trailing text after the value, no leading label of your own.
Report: 36.99
